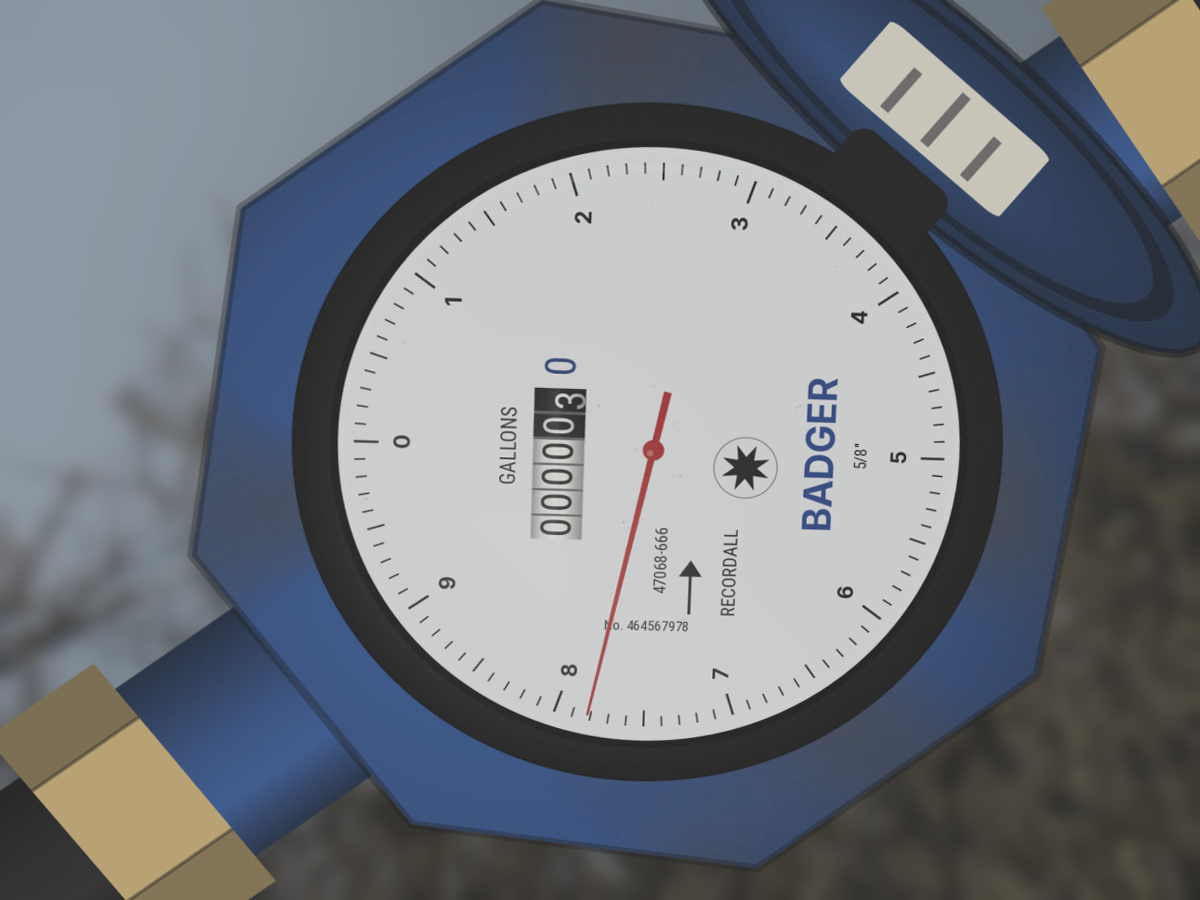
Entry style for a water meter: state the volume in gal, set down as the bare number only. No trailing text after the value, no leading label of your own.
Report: 27.8
